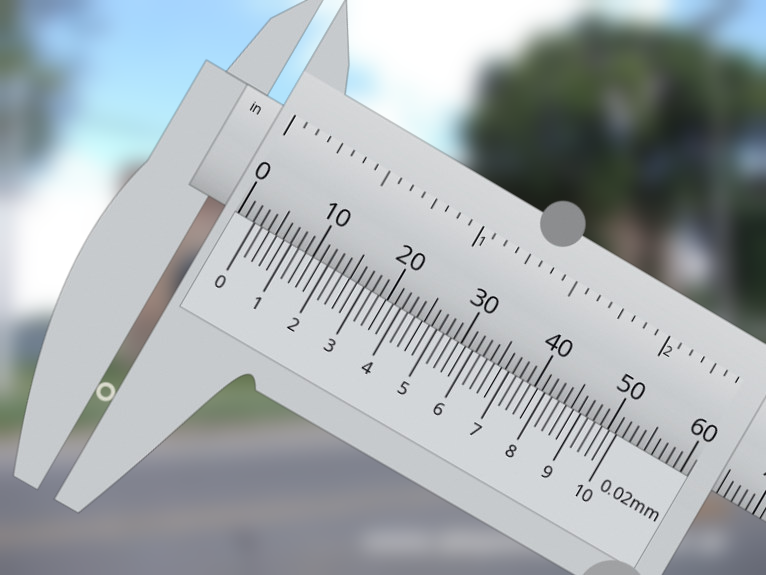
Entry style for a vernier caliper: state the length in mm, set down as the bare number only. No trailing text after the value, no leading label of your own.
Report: 2.2
